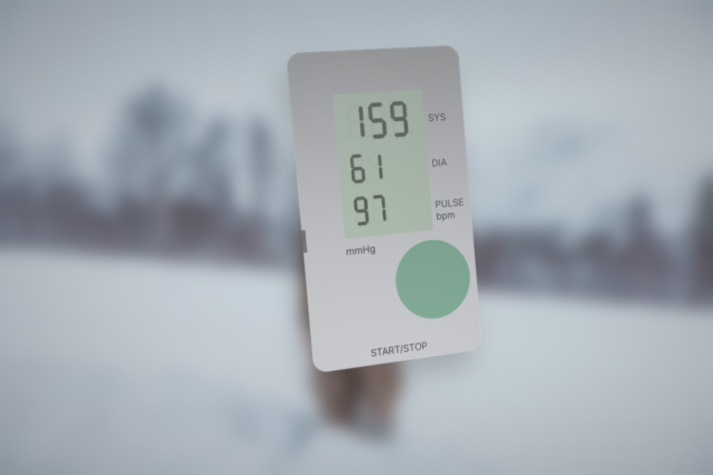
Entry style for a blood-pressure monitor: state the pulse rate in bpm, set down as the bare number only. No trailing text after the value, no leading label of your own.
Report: 97
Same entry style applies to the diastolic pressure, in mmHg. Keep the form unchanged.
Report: 61
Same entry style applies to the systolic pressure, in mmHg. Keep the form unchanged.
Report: 159
